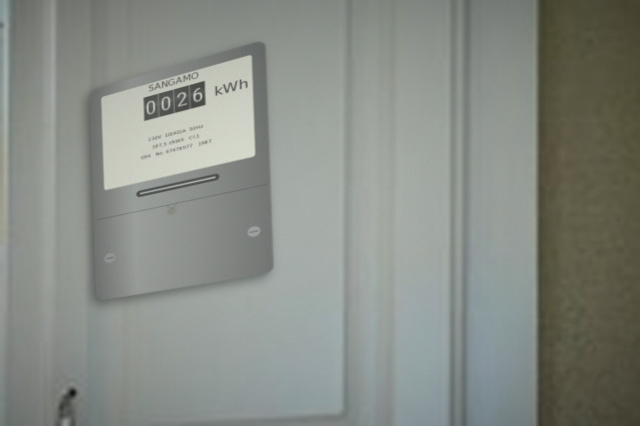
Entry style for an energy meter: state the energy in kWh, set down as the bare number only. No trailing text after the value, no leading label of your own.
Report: 26
